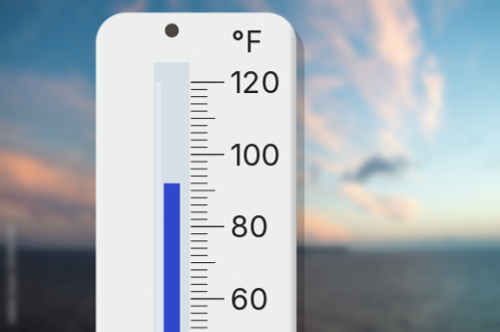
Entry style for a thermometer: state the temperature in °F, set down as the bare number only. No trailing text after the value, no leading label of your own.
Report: 92
